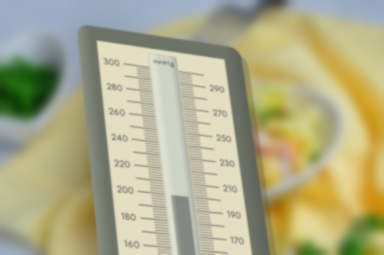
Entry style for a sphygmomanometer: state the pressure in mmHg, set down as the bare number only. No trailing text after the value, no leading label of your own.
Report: 200
